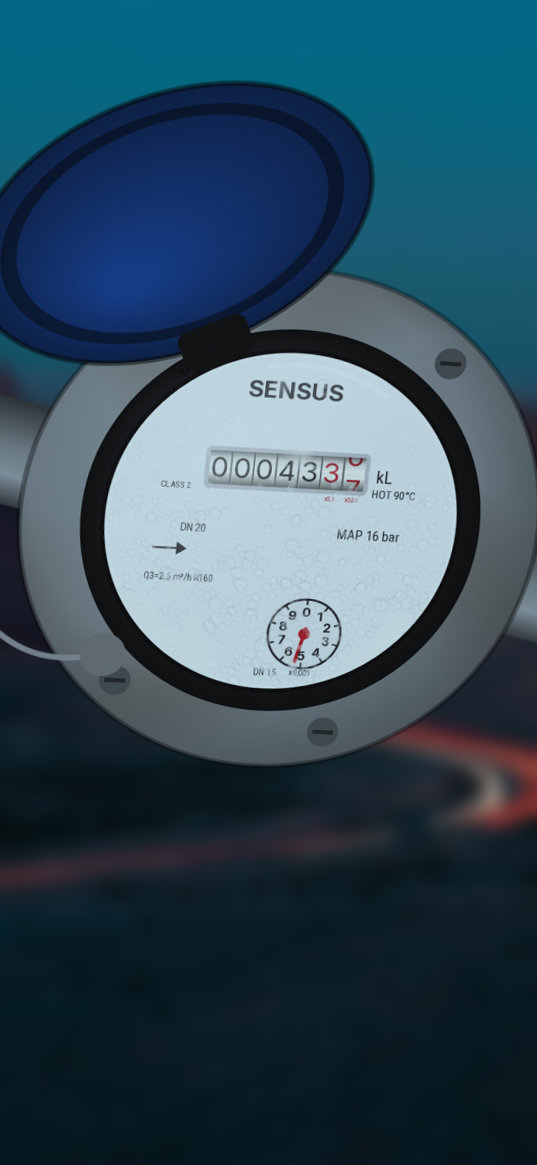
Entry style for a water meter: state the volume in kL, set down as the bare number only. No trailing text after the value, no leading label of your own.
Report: 43.365
